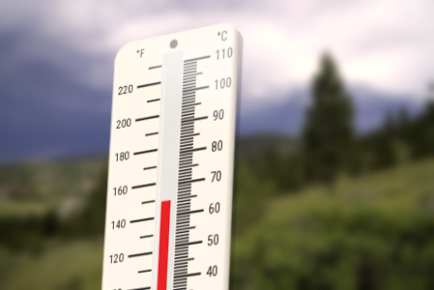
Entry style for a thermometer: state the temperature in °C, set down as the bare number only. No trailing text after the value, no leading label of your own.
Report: 65
